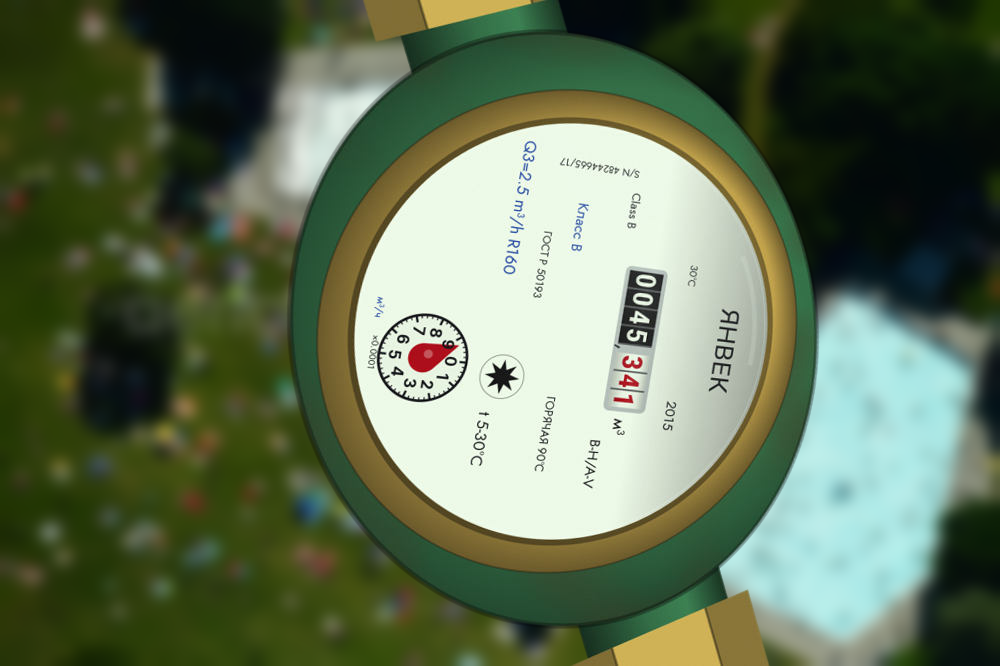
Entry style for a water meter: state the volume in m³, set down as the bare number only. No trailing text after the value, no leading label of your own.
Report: 45.3409
